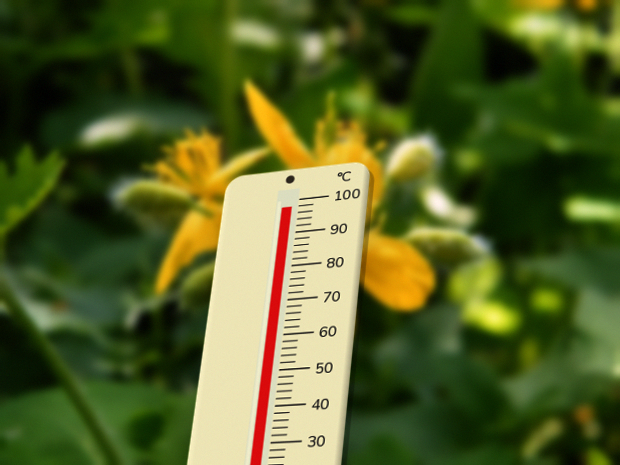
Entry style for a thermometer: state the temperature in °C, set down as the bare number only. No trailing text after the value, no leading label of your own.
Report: 98
